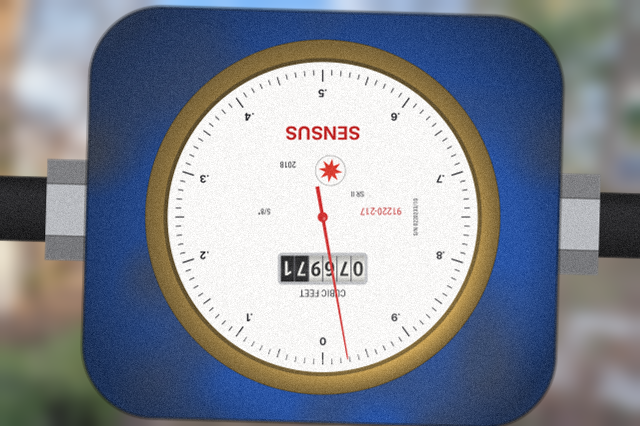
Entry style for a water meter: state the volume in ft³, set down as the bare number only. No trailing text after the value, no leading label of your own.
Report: 76970.97
